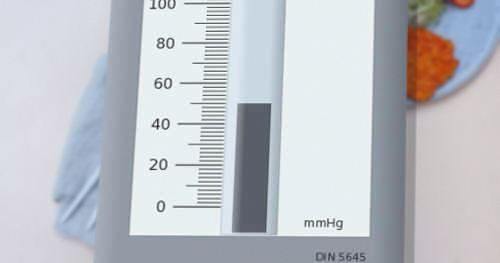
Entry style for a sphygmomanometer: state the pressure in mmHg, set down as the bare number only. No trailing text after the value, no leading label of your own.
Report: 50
